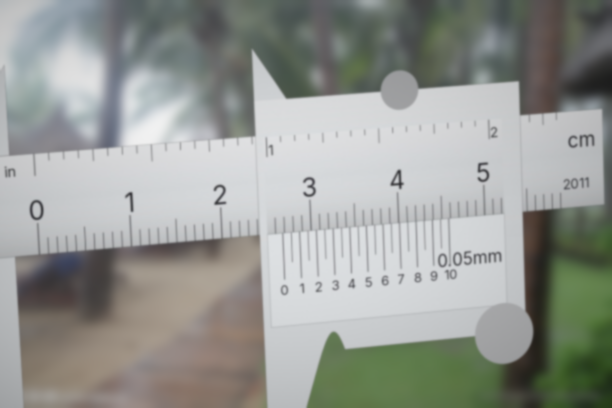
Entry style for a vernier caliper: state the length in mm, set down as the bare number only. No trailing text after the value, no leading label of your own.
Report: 26.8
